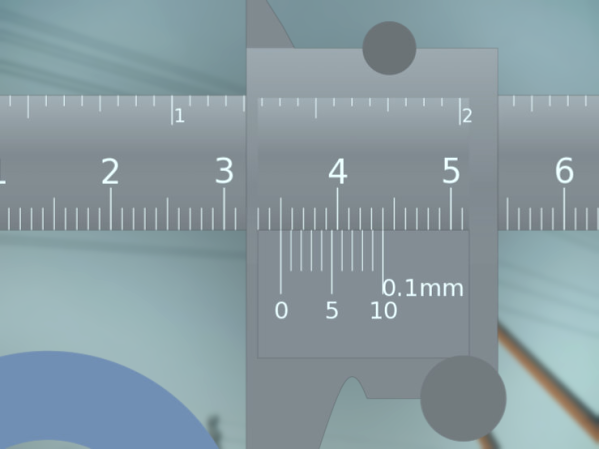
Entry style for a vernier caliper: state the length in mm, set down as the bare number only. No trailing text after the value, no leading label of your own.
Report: 35.0
